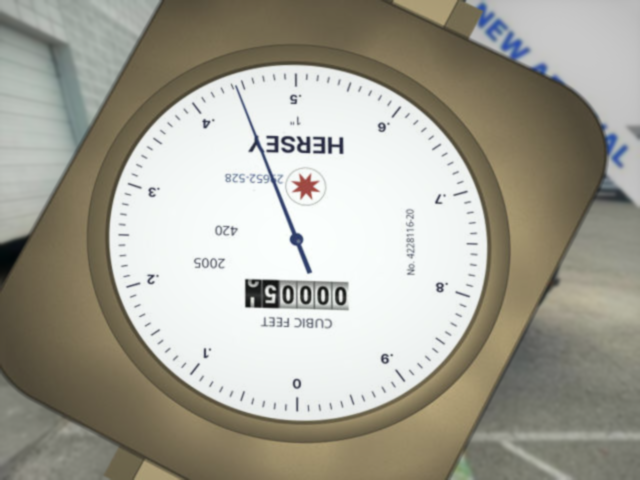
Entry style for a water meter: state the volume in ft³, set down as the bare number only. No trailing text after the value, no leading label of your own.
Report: 51.44
